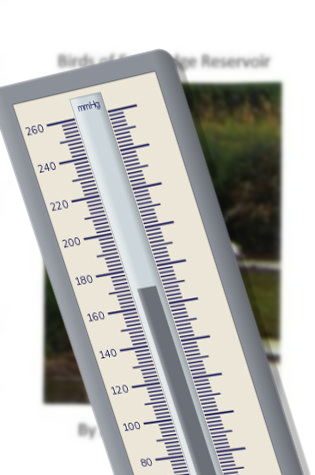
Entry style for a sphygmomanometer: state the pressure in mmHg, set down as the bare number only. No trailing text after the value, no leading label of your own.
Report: 170
